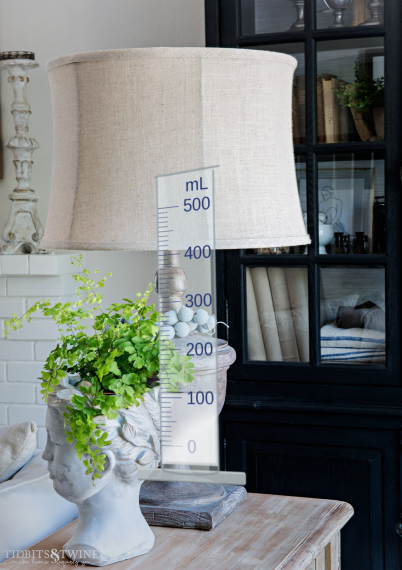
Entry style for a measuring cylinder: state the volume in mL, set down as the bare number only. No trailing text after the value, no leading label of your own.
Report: 110
